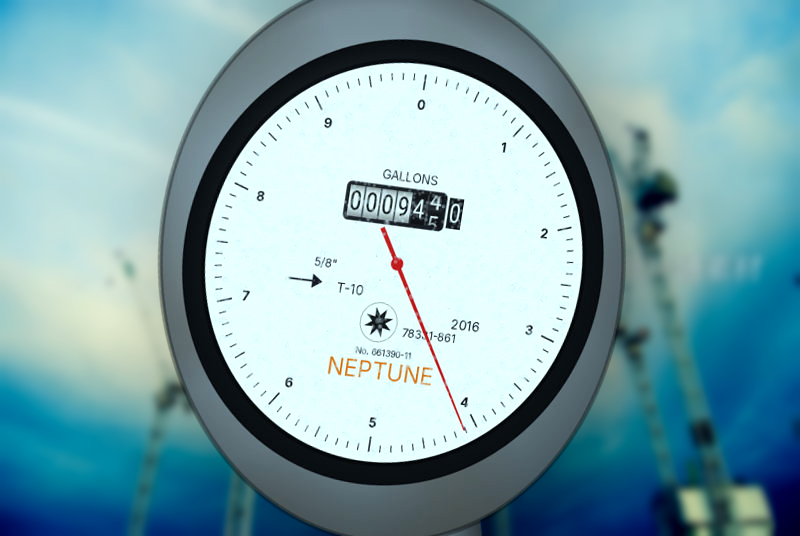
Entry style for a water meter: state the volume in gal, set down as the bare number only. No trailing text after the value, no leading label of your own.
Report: 9444.1
